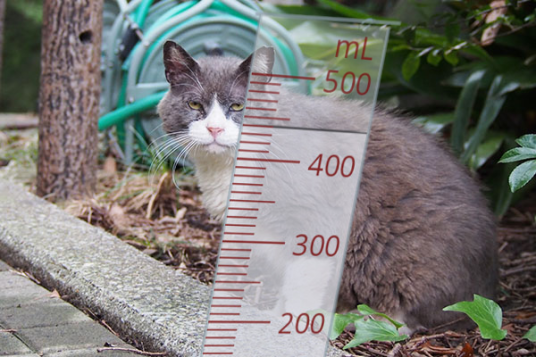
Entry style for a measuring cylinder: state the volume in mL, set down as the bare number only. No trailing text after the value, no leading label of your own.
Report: 440
